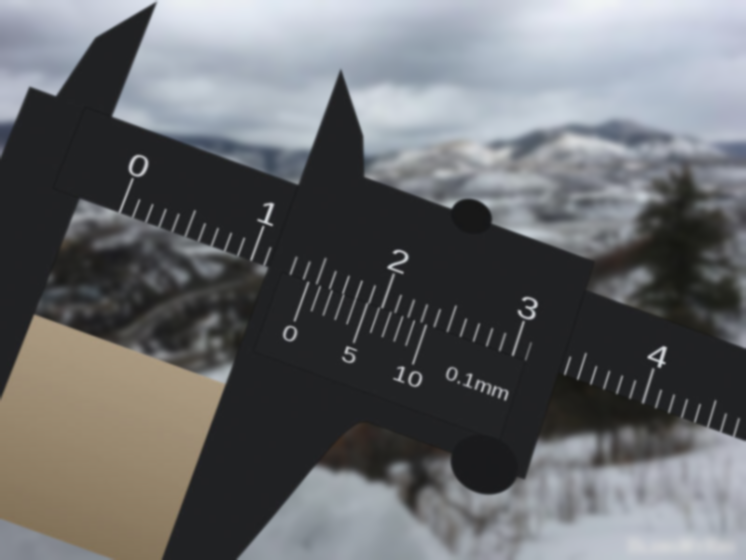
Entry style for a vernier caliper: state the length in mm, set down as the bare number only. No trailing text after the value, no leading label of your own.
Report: 14.4
